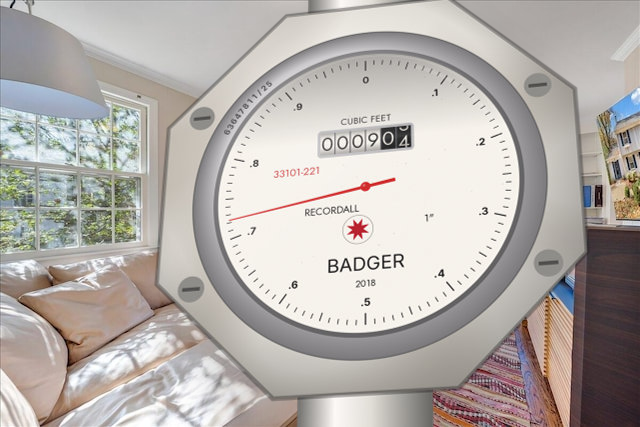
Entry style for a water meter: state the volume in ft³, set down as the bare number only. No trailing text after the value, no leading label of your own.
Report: 903.72
